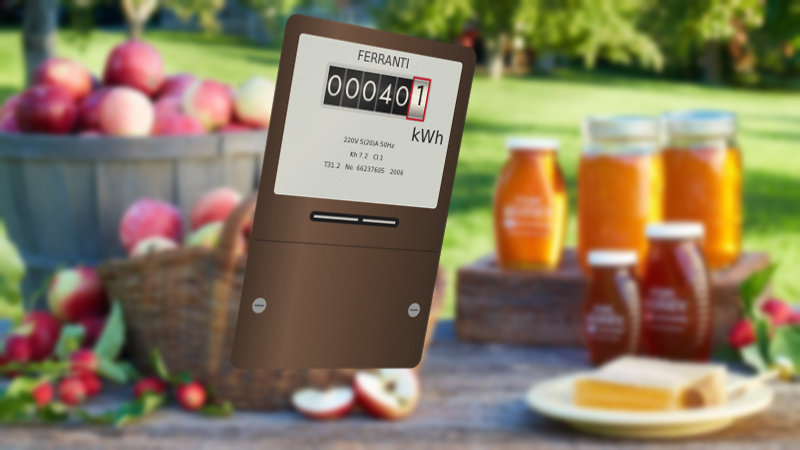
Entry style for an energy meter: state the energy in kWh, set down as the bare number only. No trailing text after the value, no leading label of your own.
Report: 40.1
